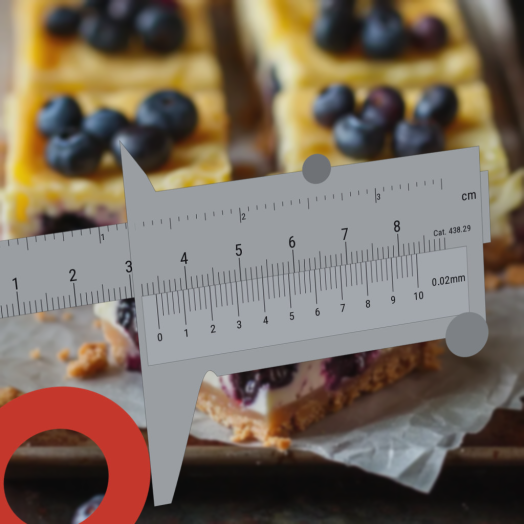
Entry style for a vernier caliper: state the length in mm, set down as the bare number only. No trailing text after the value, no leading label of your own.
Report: 34.4
